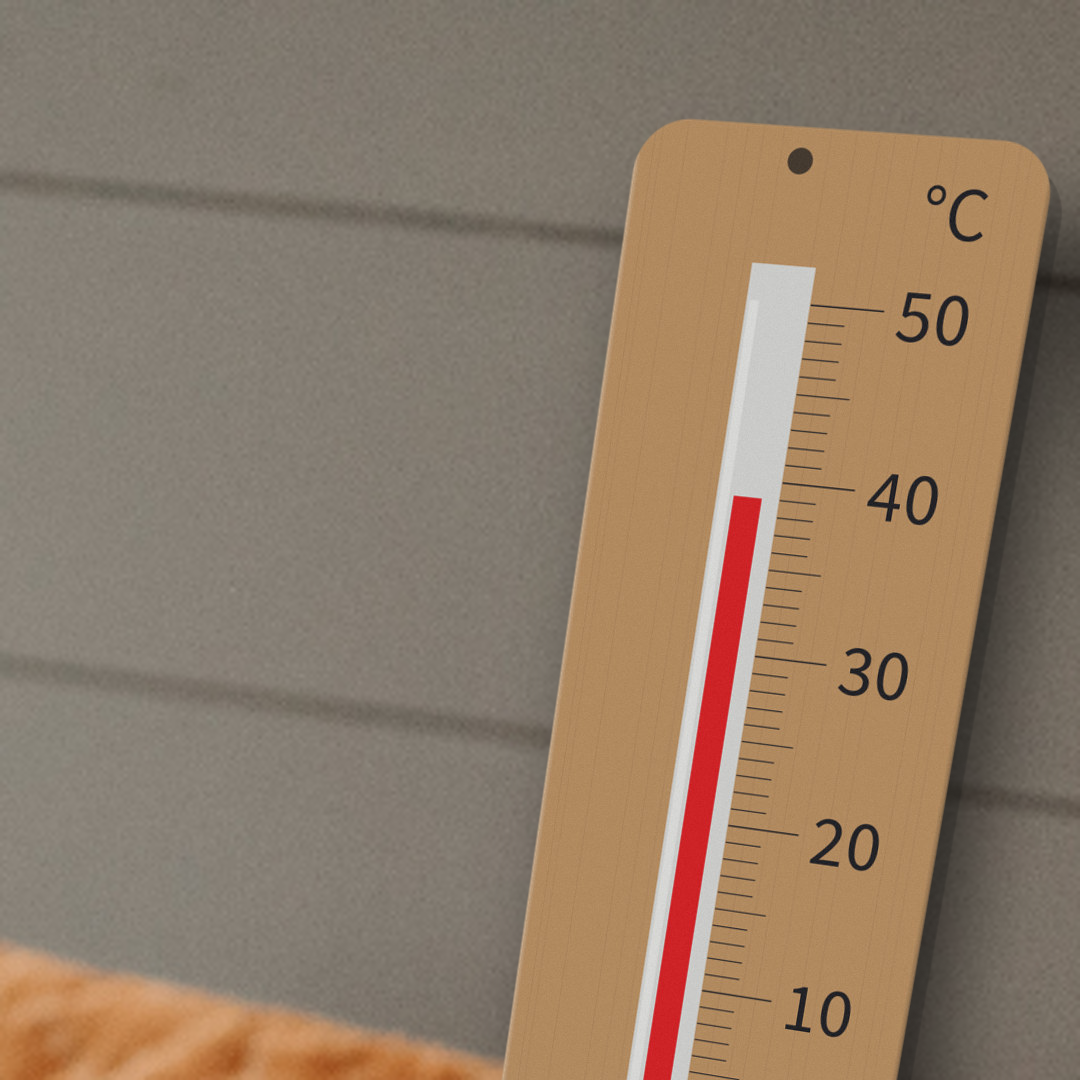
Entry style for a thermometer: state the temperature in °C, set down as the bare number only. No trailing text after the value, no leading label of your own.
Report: 39
